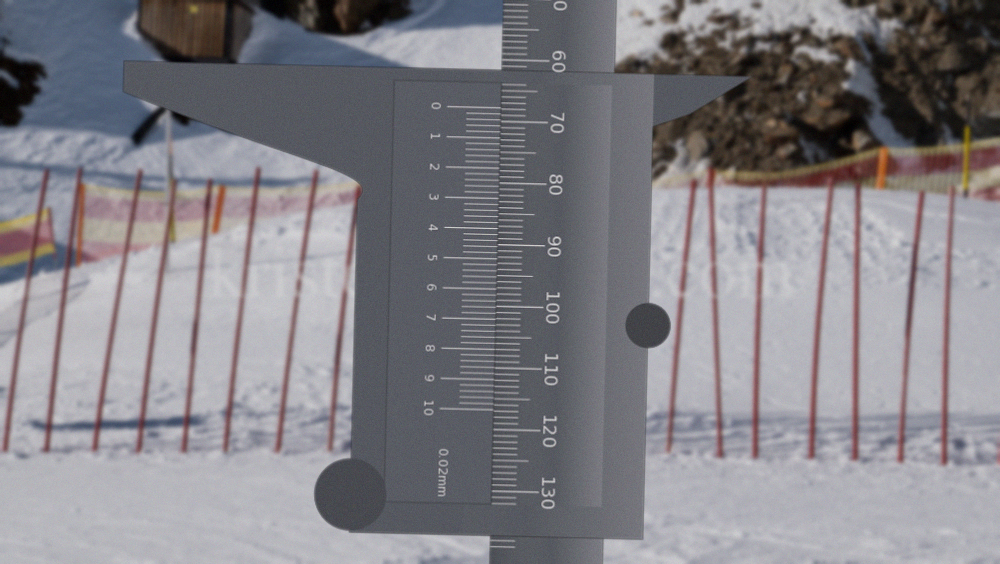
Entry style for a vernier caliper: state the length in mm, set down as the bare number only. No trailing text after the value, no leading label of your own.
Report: 67.8
